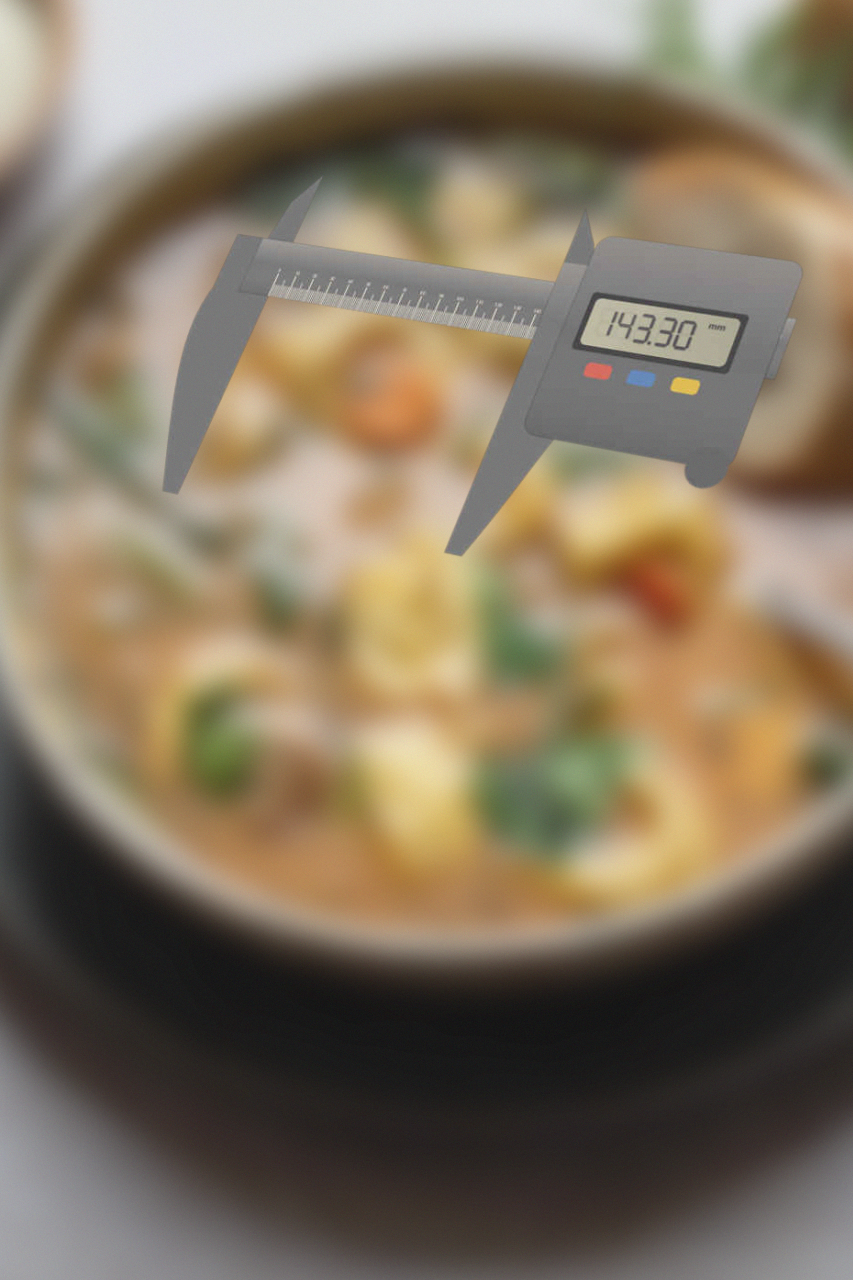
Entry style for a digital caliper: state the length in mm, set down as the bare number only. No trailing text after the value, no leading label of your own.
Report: 143.30
